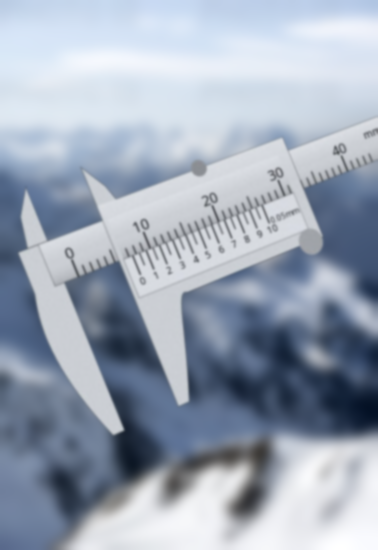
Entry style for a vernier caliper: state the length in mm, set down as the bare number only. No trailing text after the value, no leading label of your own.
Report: 7.5
